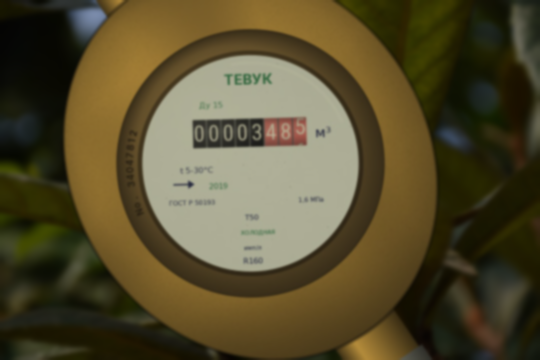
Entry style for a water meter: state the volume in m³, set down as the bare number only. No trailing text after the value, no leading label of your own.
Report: 3.485
